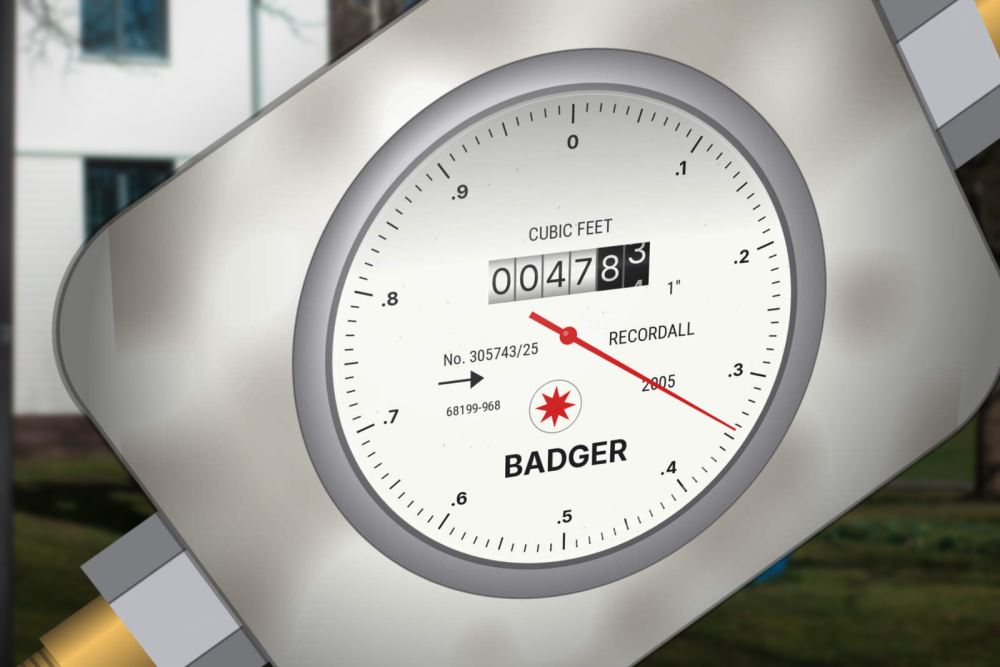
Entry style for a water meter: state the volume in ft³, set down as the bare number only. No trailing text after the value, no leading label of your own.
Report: 4783.34
